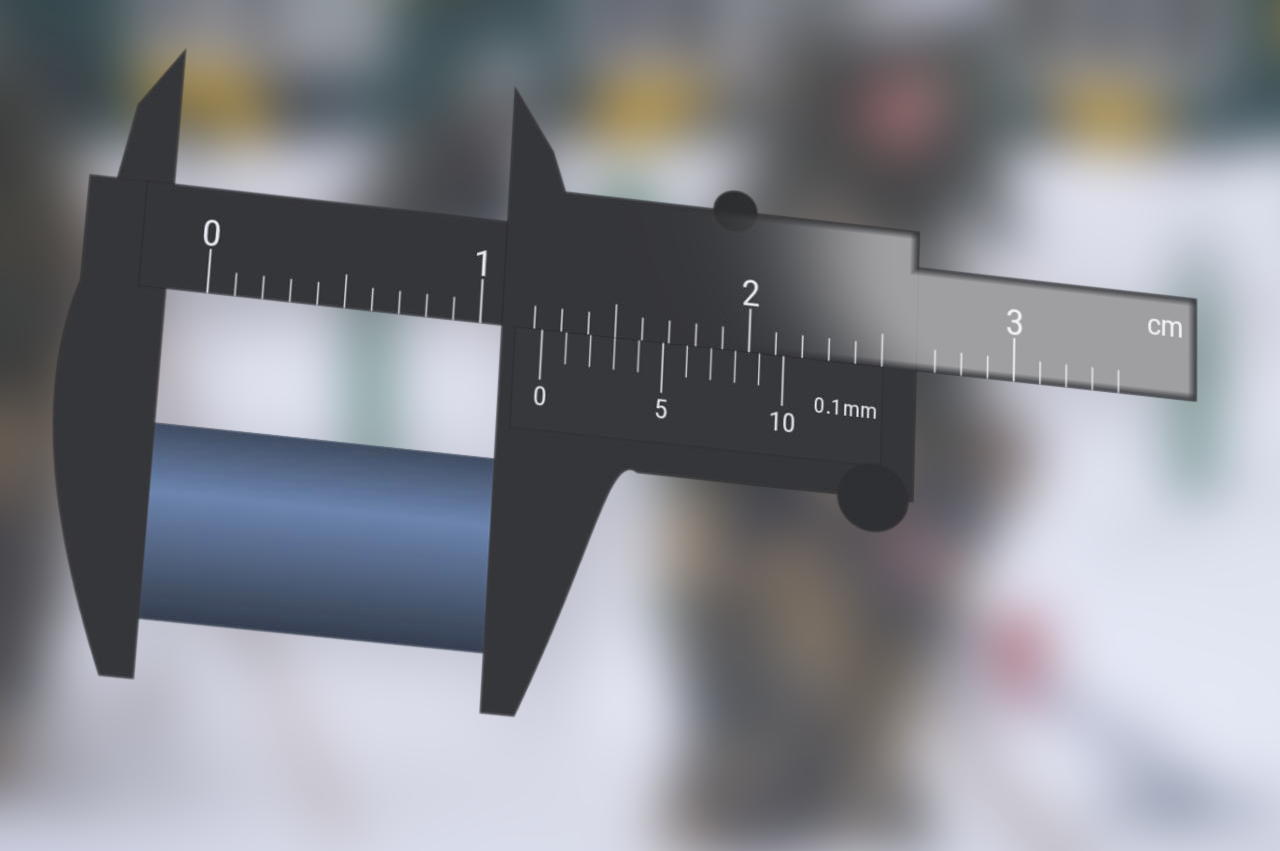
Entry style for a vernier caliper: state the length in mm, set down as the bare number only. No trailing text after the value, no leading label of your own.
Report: 12.3
